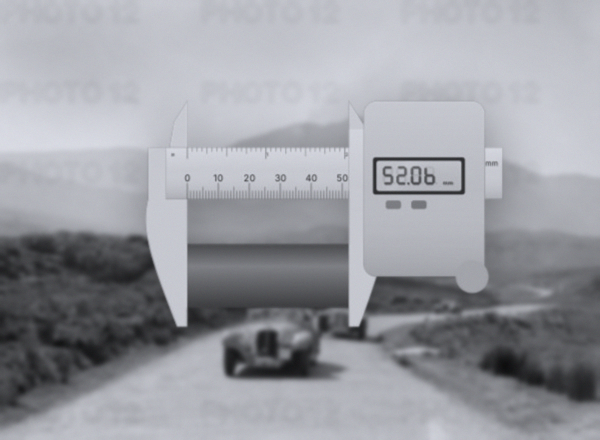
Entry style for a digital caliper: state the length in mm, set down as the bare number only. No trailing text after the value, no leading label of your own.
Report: 52.06
